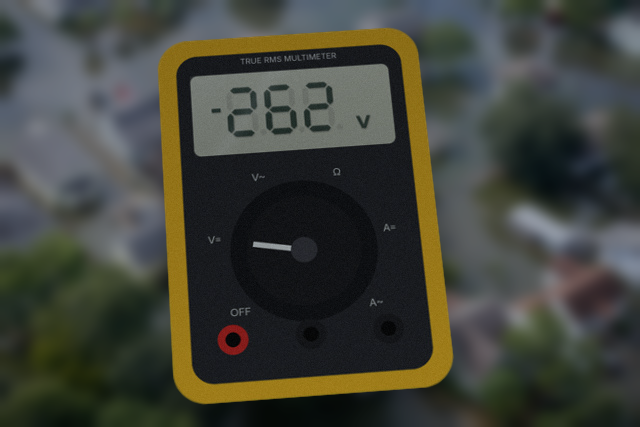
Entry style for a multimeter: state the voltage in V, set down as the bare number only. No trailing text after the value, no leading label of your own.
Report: -262
